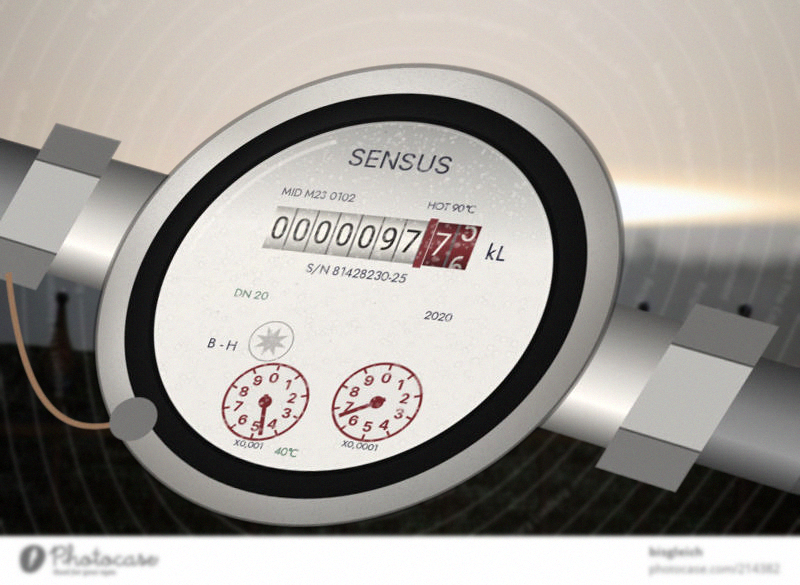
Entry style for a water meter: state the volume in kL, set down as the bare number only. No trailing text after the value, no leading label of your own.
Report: 97.7546
